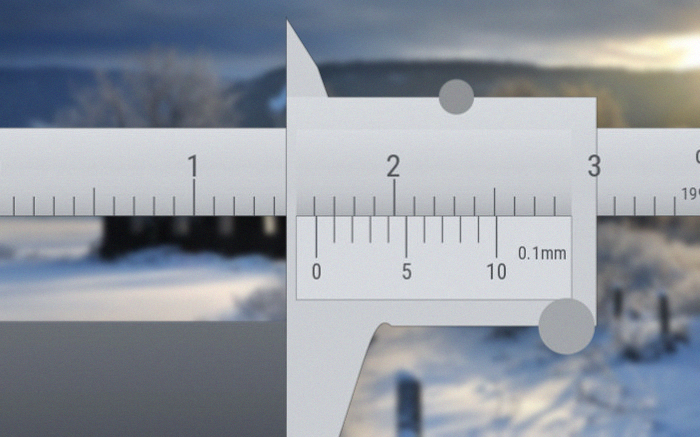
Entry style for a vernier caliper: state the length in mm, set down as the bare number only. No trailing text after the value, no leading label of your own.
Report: 16.1
